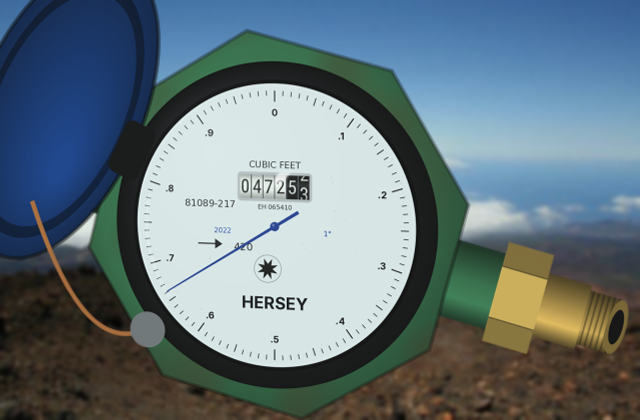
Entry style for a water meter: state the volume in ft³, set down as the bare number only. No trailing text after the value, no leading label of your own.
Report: 47252.66
